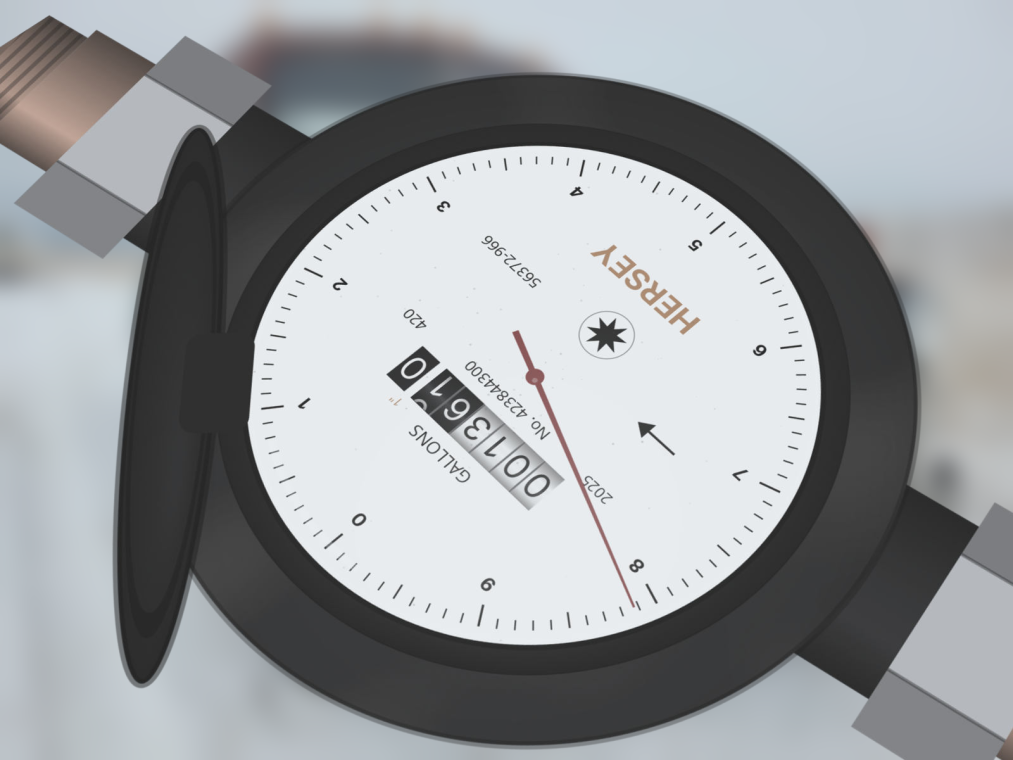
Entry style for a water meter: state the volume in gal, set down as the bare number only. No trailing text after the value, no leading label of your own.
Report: 13608.1
